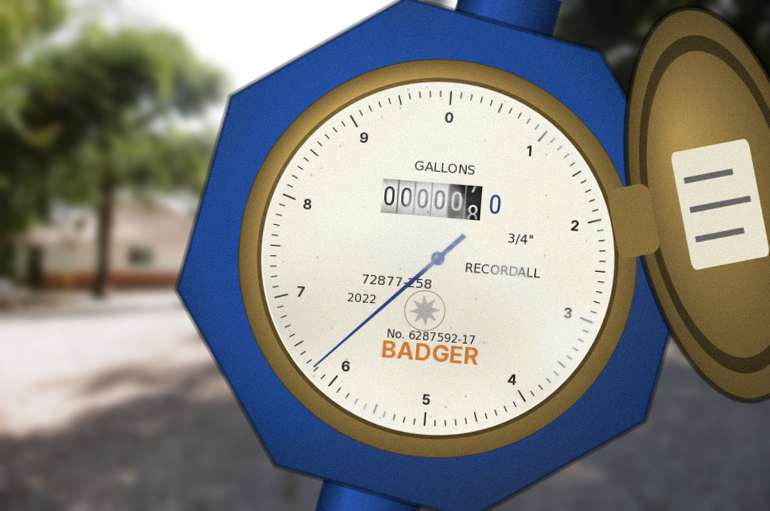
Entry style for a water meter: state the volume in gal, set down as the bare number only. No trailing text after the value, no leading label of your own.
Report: 76.2
